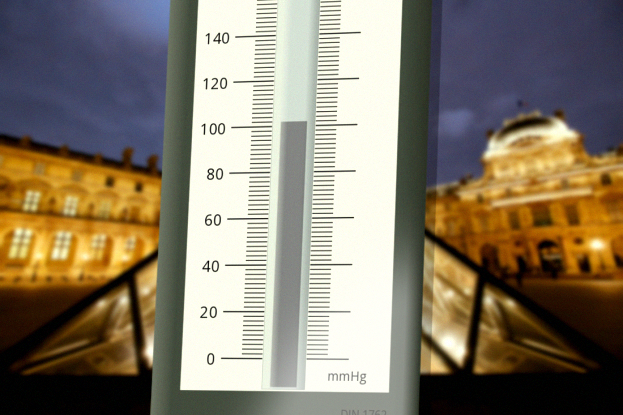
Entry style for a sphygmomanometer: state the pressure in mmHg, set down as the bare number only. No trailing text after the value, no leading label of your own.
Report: 102
